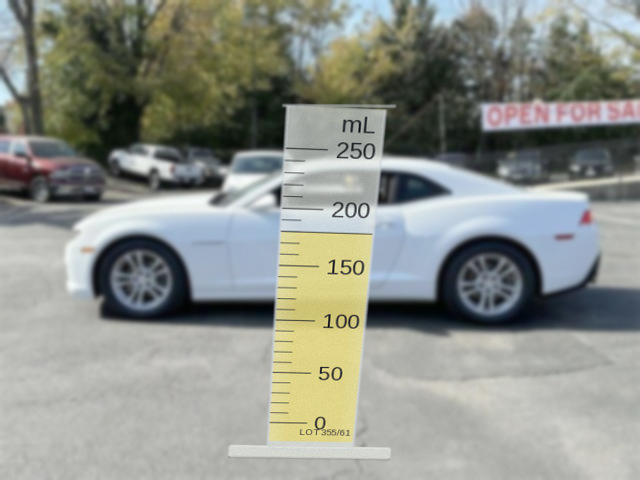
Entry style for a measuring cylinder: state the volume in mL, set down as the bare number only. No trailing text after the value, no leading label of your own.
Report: 180
